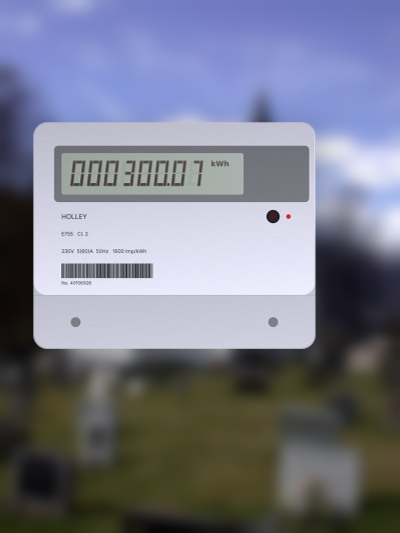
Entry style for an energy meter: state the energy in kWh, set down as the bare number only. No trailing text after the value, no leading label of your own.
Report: 300.07
